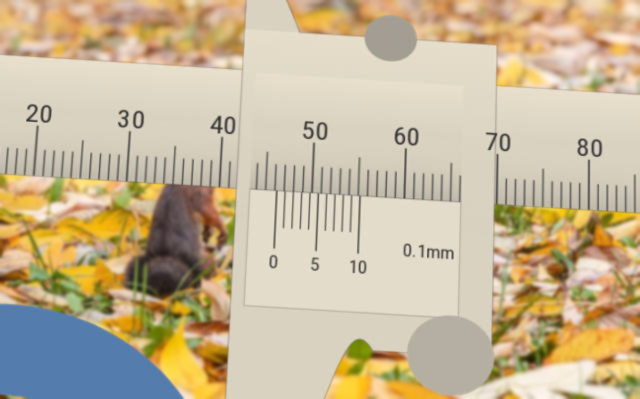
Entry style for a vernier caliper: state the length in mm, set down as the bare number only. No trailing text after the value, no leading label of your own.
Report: 46.2
